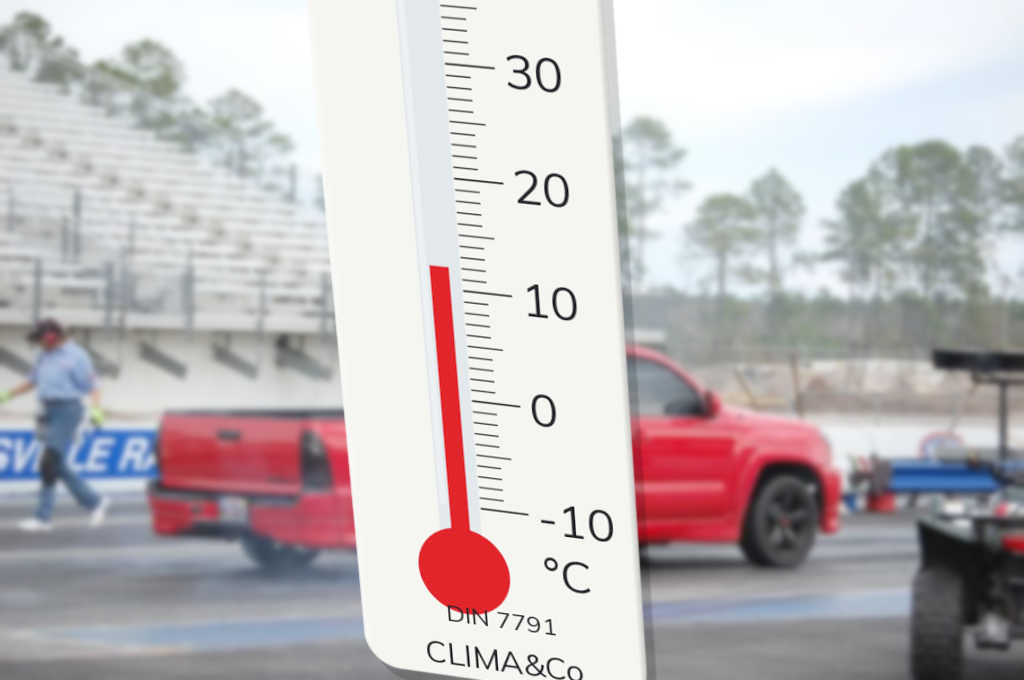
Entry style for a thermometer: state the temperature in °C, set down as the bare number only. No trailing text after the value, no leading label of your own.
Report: 12
